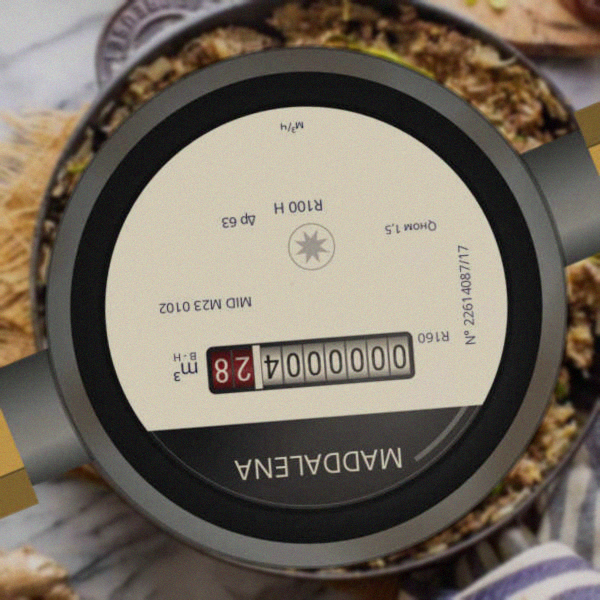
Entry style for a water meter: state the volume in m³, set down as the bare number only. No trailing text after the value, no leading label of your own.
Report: 4.28
